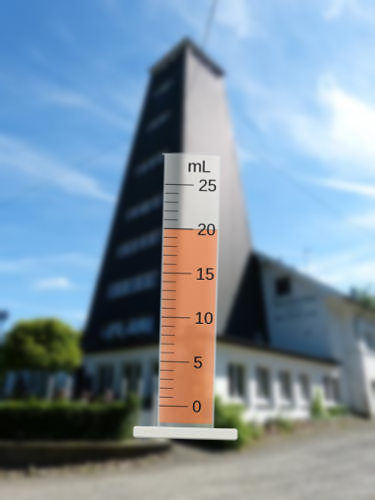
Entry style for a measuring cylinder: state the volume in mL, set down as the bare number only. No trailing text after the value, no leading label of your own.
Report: 20
